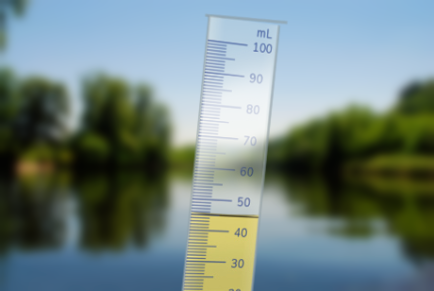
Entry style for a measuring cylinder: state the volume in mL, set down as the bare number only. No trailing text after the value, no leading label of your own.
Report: 45
